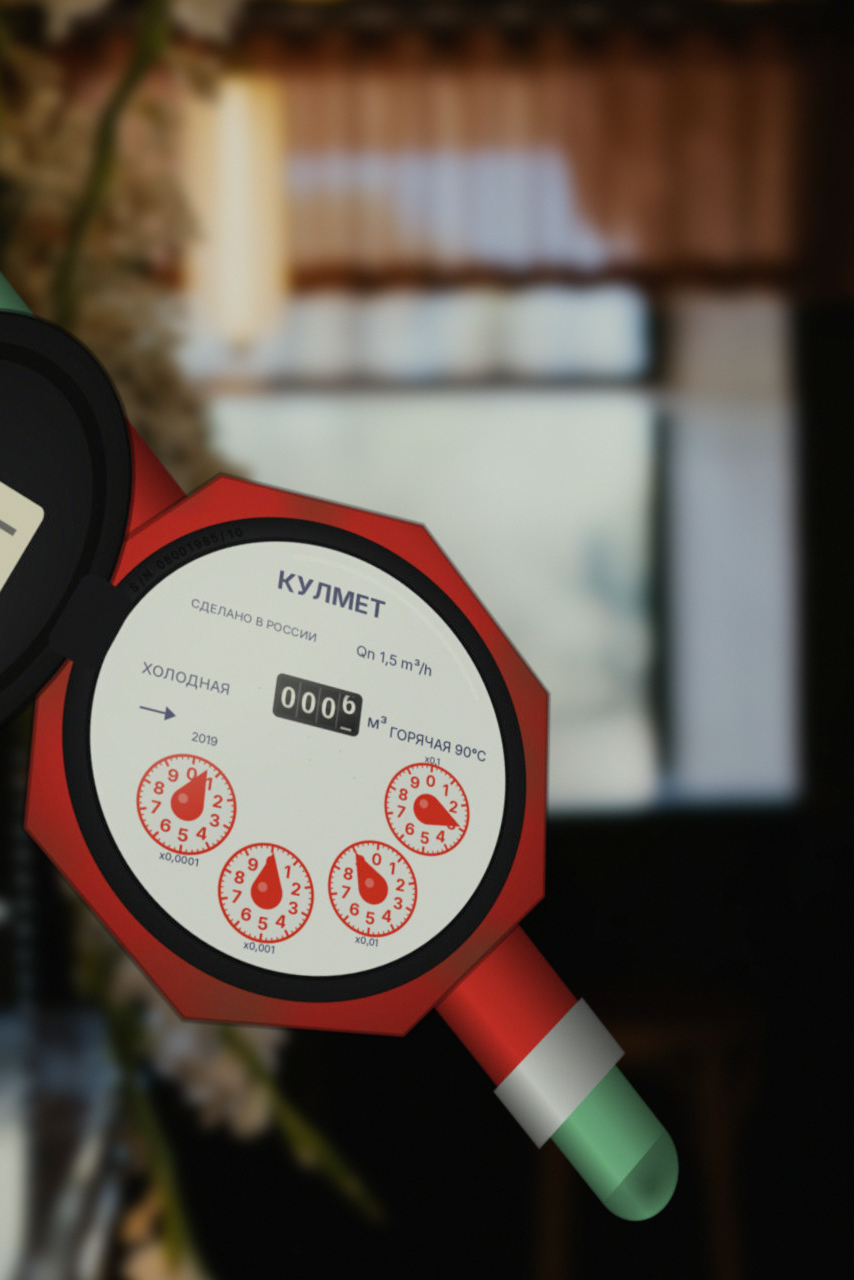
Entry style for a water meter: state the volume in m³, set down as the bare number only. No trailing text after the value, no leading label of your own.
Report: 6.2900
